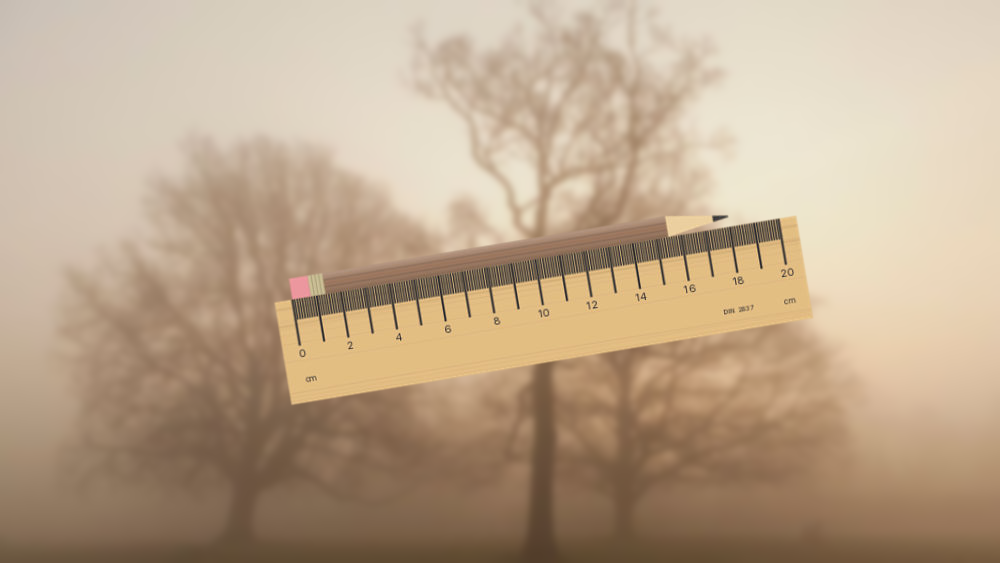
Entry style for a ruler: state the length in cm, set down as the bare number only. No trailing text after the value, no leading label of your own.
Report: 18
